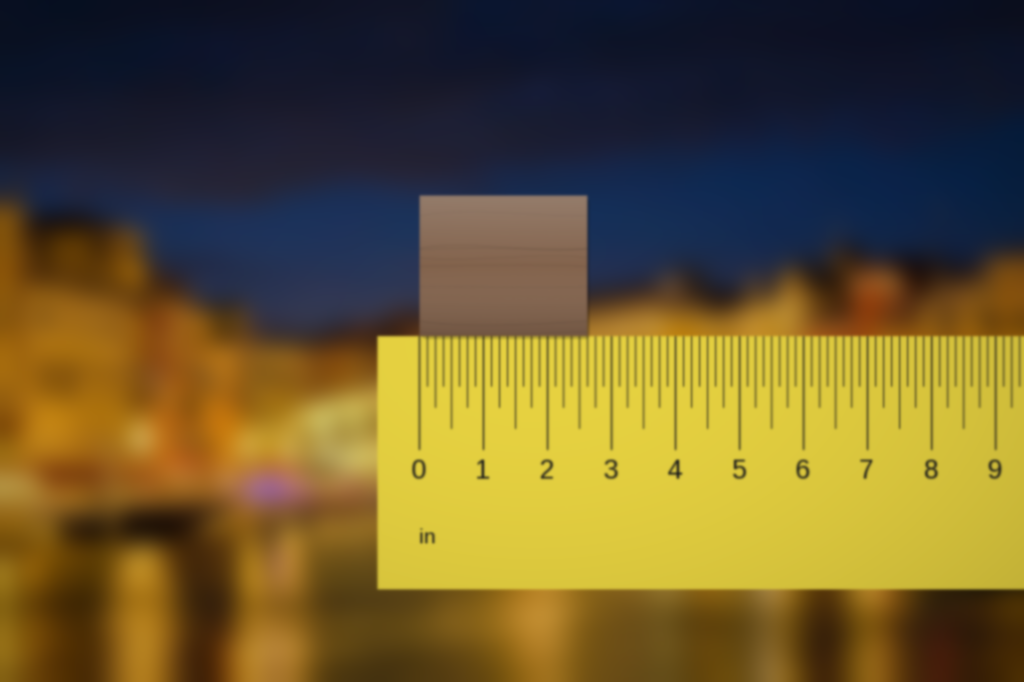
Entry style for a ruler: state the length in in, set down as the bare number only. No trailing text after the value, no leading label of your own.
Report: 2.625
